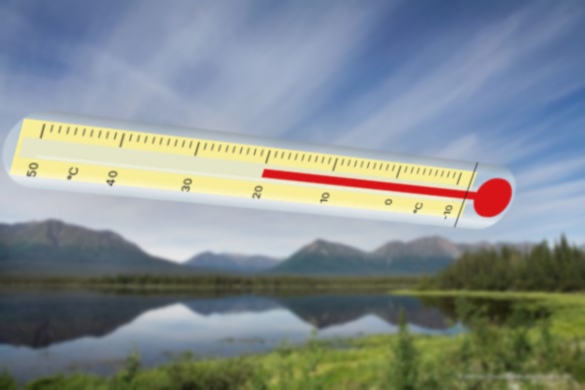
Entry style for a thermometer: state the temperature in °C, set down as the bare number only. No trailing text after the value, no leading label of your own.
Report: 20
